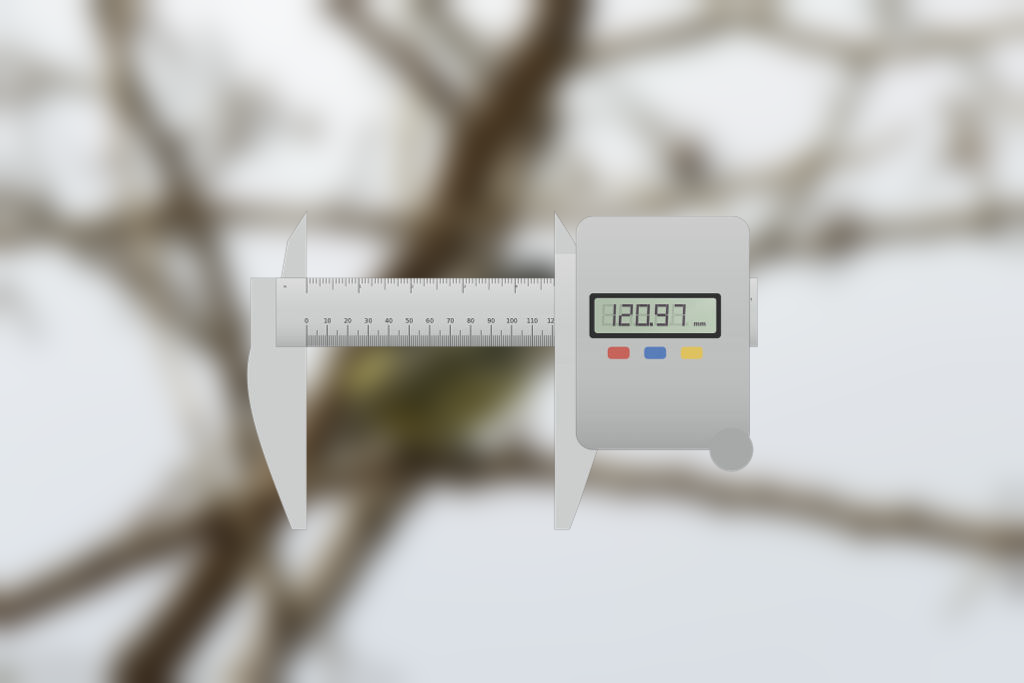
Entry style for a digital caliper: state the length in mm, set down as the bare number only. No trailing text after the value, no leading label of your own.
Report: 120.97
